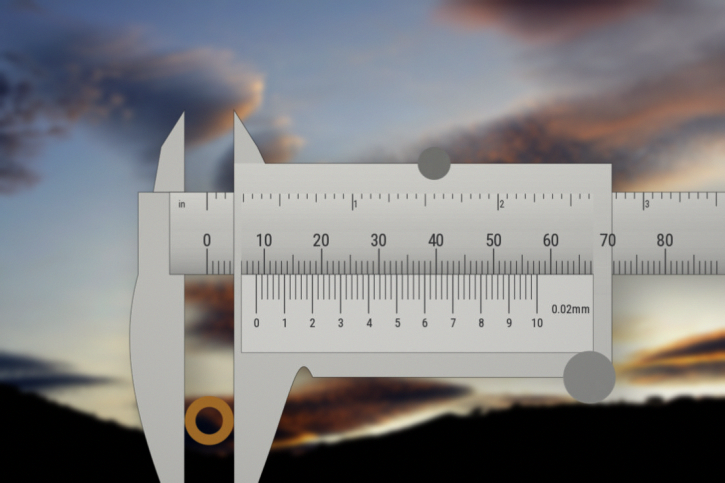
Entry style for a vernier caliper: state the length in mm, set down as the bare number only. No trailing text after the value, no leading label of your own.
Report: 8.6
